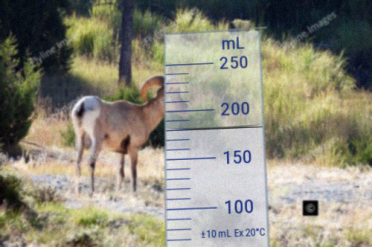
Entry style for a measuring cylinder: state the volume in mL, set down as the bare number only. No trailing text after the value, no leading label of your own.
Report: 180
